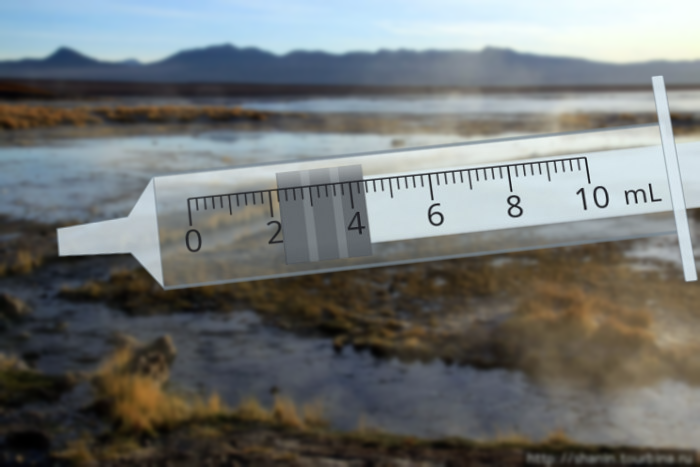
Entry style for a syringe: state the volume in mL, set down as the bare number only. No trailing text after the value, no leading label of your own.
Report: 2.2
